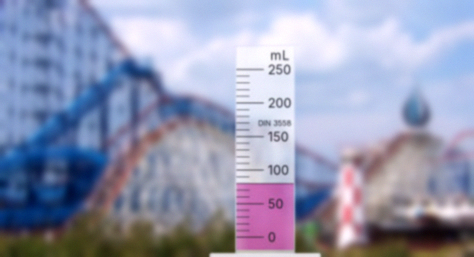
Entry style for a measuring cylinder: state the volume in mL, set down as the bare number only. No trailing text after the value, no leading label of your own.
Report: 80
